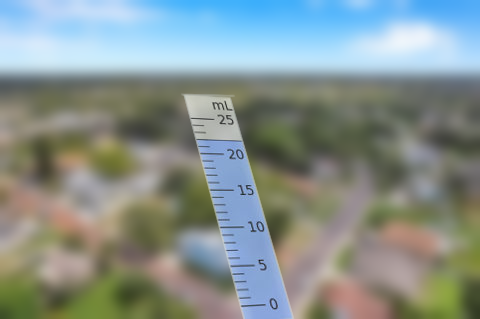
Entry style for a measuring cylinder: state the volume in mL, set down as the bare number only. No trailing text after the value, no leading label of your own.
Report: 22
